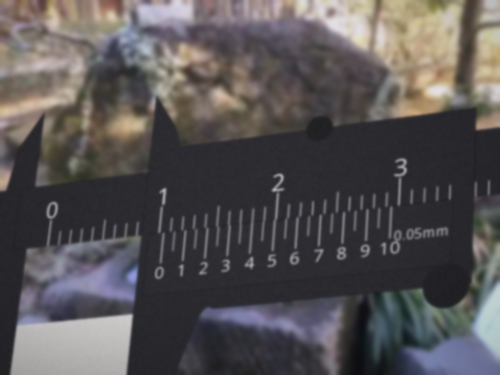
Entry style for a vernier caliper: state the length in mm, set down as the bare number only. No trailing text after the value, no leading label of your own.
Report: 10.4
